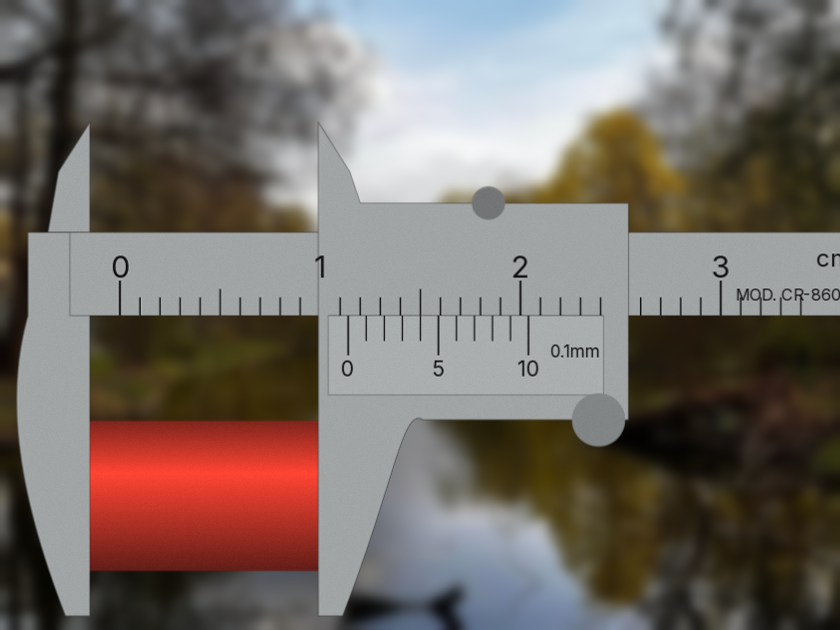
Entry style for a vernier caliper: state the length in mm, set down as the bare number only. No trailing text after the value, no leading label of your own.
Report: 11.4
